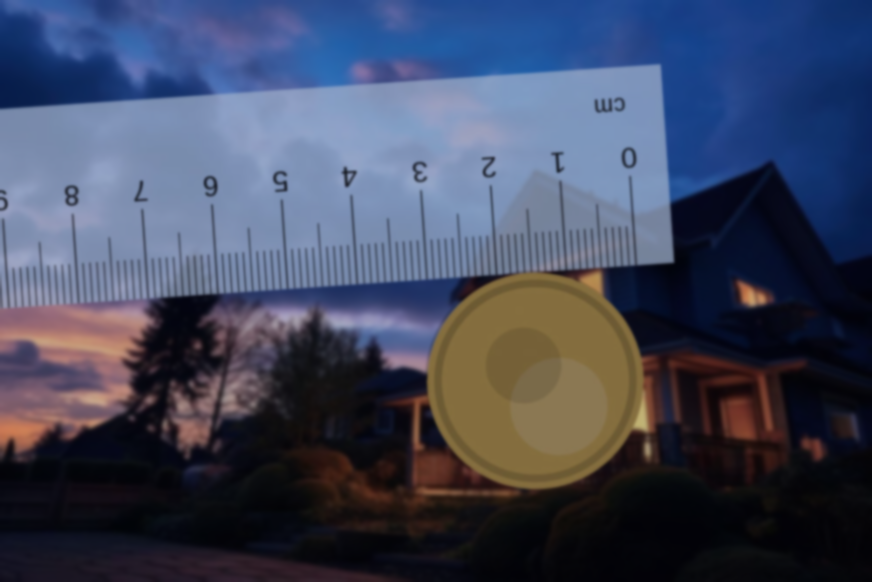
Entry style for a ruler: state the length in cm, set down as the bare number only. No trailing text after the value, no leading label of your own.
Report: 3.1
